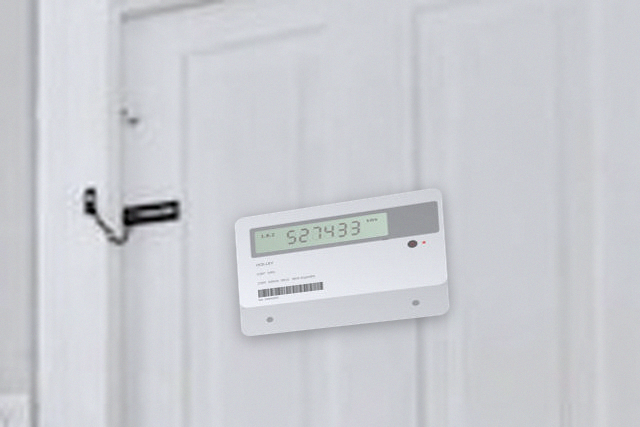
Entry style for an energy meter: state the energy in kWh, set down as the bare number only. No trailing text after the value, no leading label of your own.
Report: 527433
